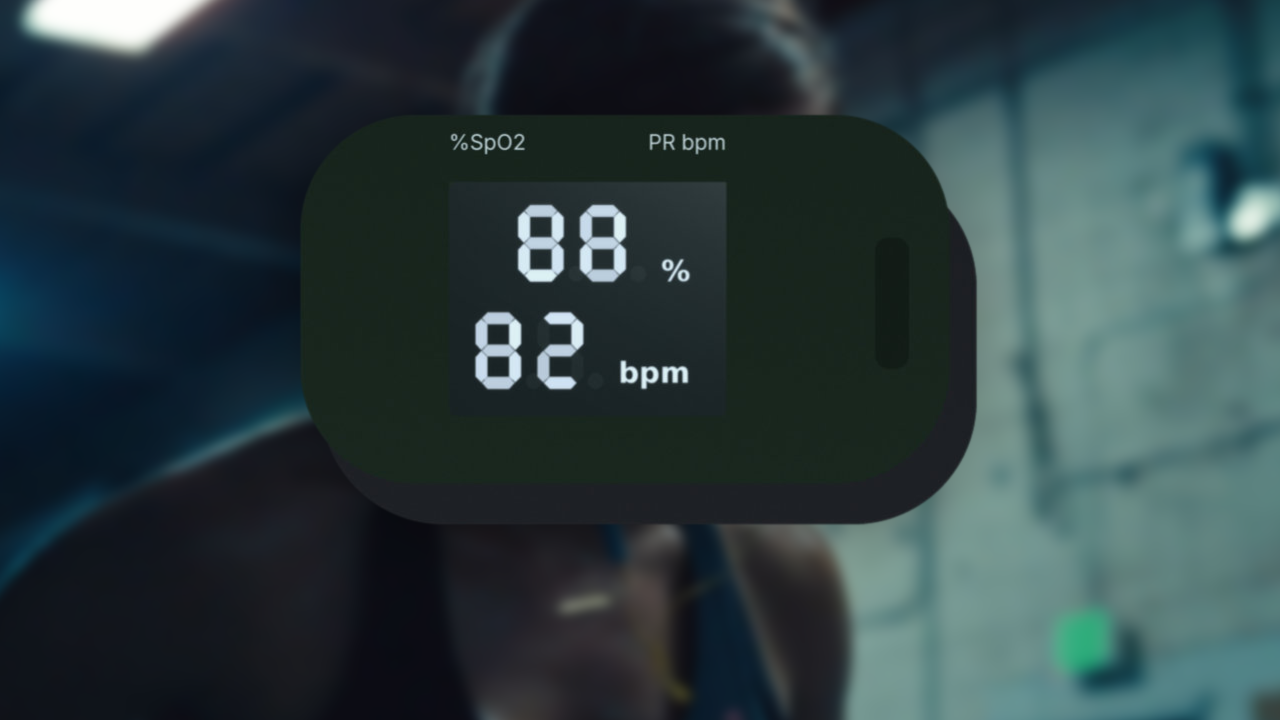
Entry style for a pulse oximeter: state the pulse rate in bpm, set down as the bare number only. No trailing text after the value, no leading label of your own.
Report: 82
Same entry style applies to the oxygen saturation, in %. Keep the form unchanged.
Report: 88
